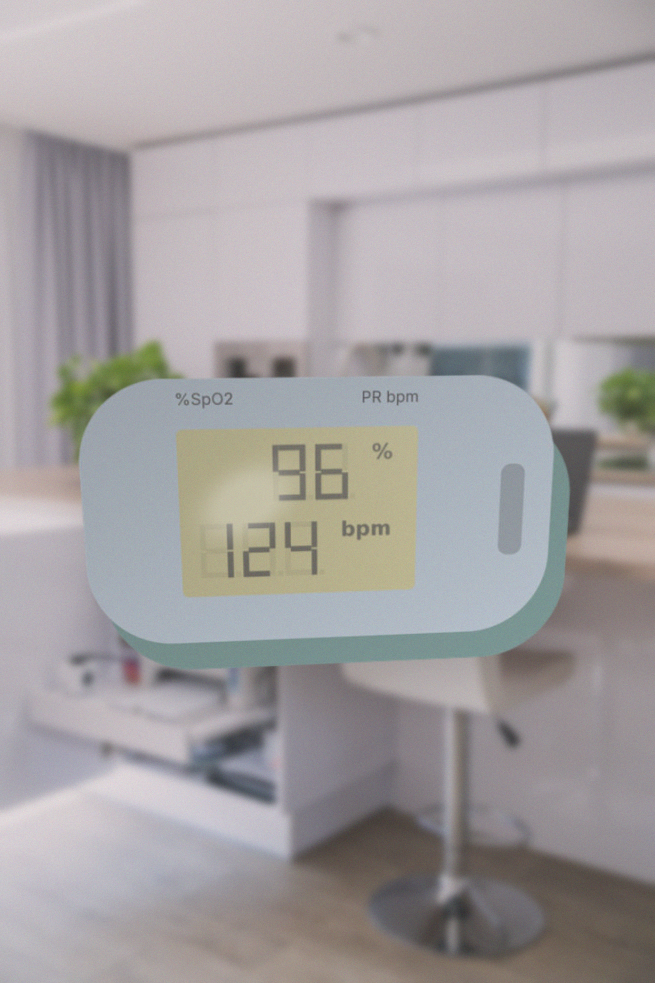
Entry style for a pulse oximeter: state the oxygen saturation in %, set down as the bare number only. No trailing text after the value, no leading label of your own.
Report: 96
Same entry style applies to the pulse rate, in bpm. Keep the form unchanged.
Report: 124
